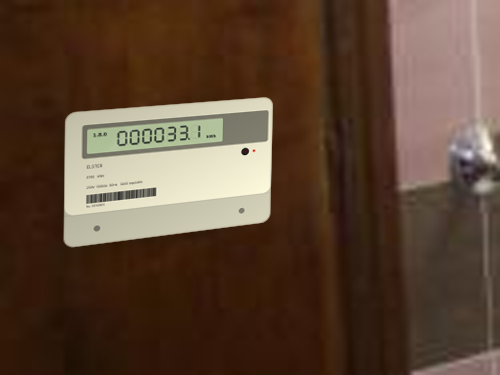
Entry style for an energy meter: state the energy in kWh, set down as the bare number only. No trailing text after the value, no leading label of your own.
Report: 33.1
